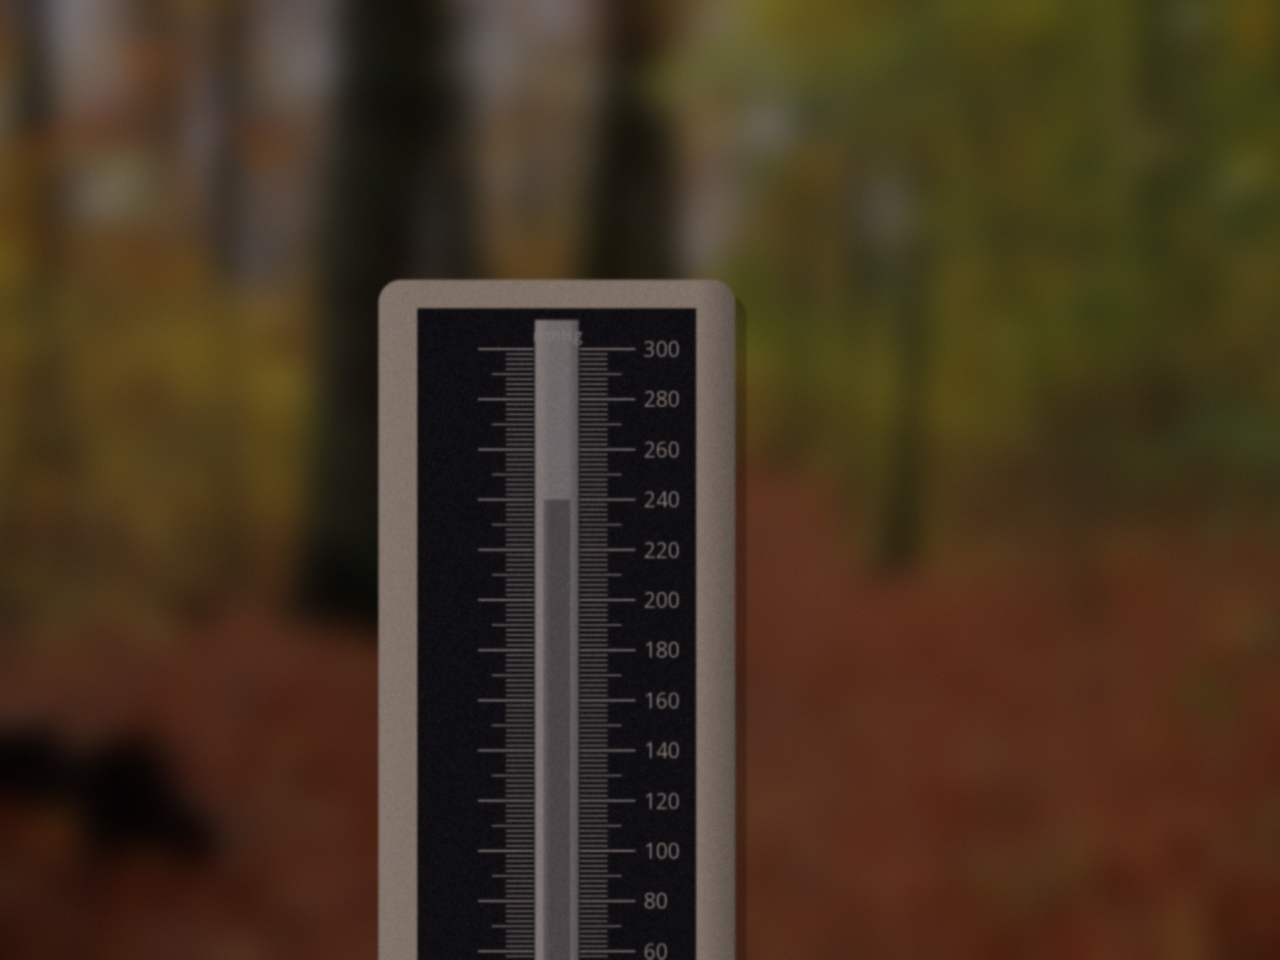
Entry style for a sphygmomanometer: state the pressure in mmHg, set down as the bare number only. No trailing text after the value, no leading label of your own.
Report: 240
